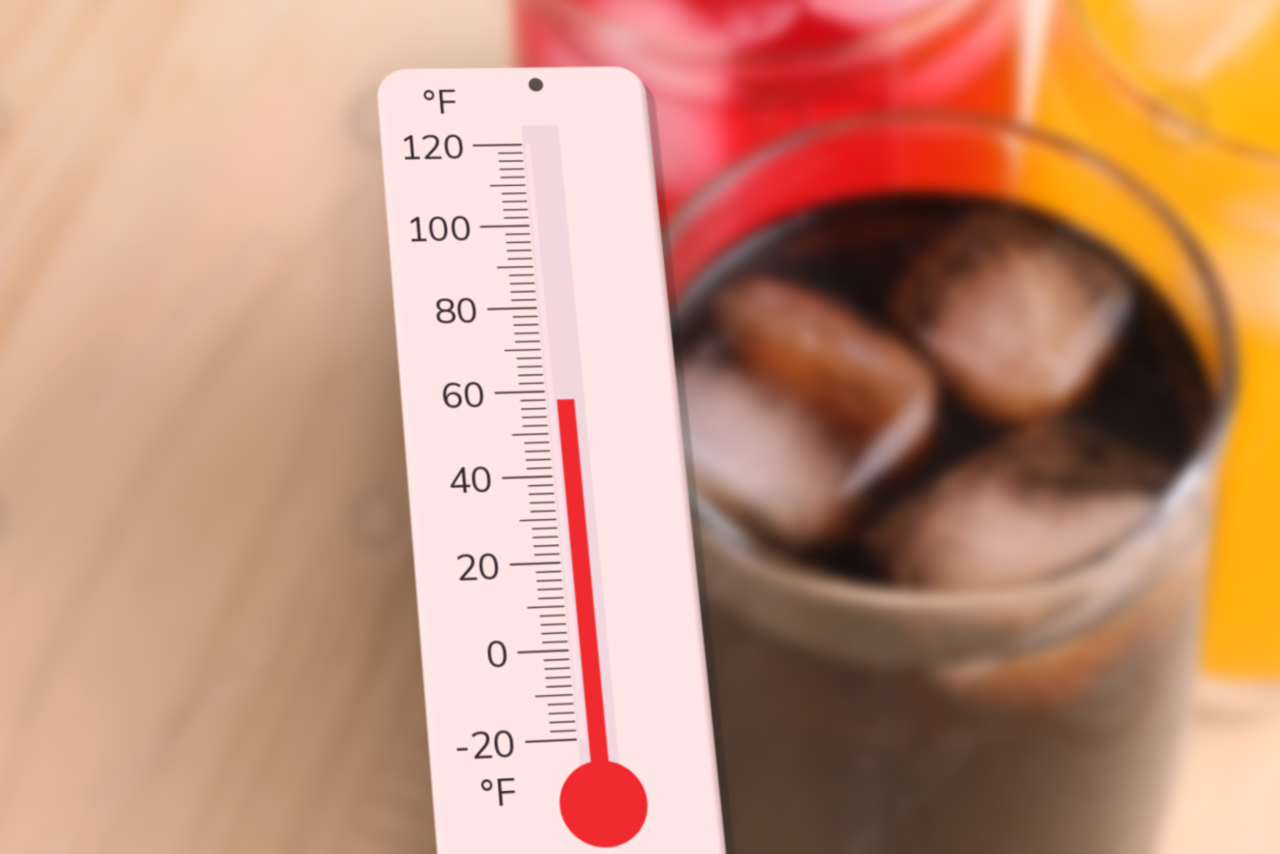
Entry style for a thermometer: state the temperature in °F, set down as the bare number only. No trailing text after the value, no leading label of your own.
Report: 58
